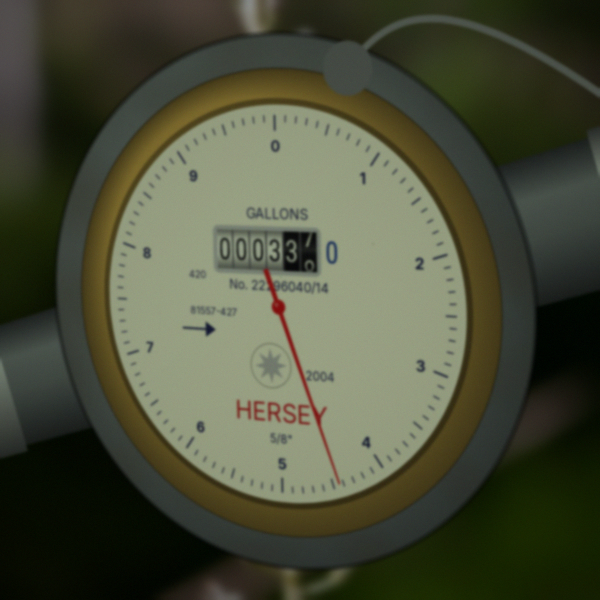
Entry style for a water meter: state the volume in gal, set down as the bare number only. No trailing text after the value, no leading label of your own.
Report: 3374.4
